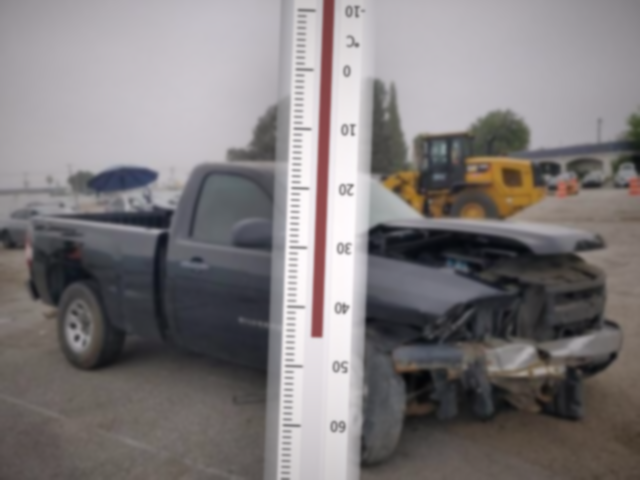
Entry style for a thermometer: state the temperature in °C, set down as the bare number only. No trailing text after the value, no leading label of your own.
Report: 45
